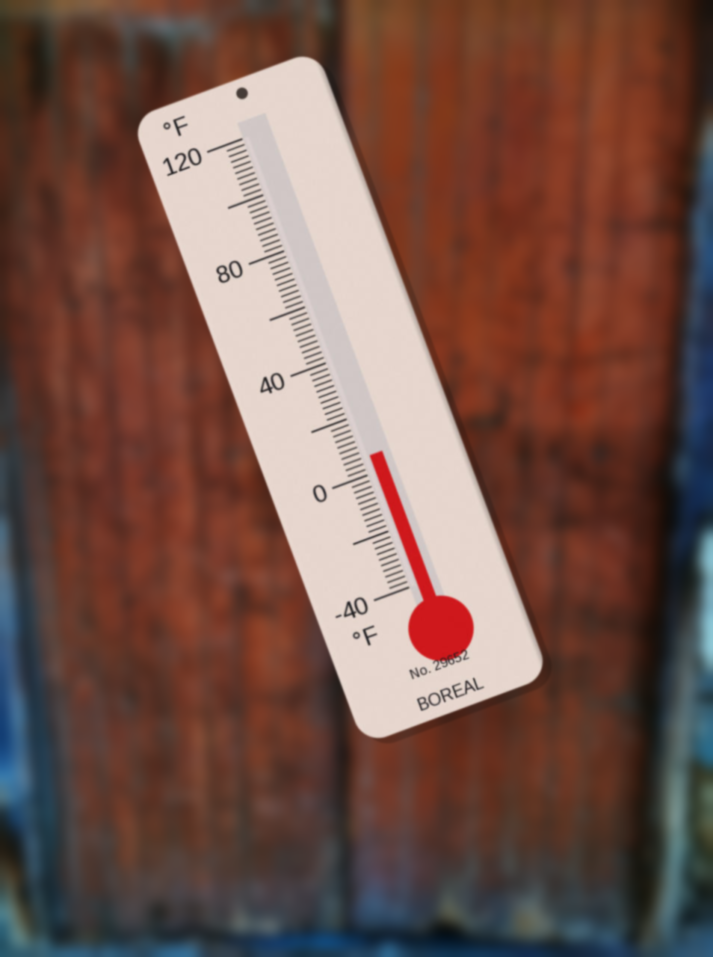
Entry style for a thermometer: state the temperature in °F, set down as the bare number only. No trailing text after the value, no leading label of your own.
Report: 6
